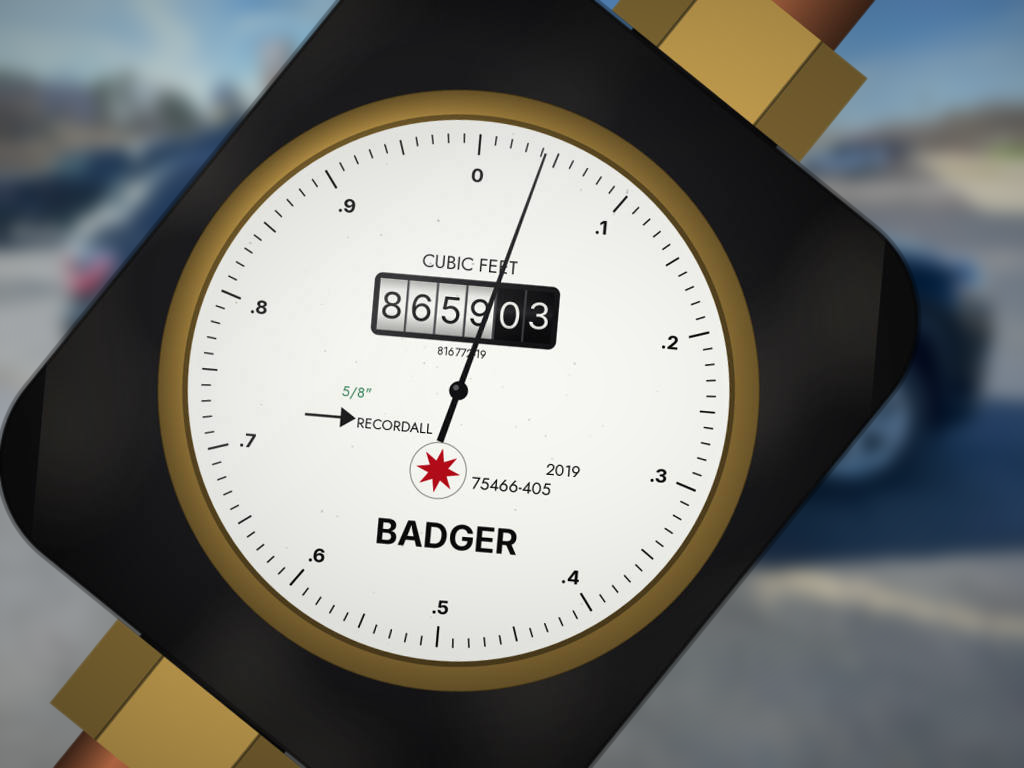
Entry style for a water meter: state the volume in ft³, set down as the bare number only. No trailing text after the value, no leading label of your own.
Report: 865903.04
